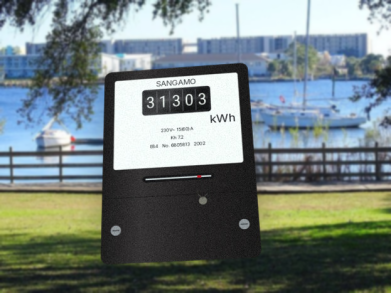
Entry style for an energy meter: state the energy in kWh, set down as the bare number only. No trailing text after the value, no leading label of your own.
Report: 31303
